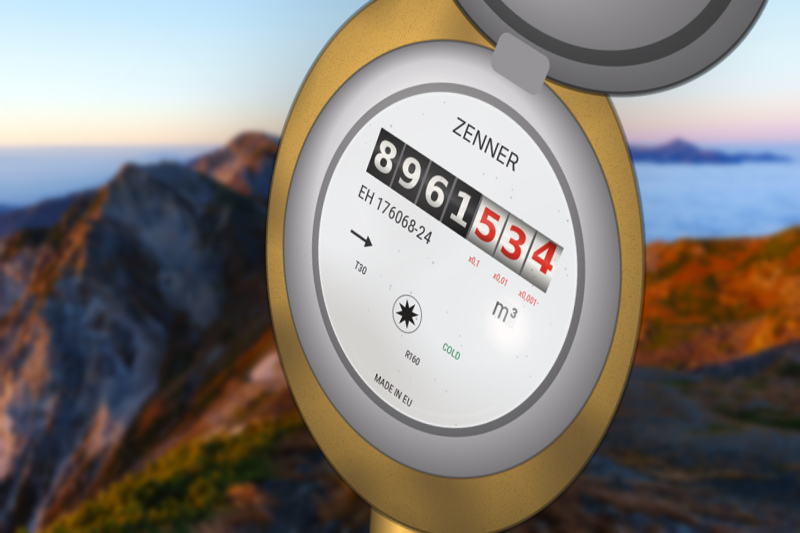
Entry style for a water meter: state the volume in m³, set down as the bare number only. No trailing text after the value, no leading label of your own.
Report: 8961.534
